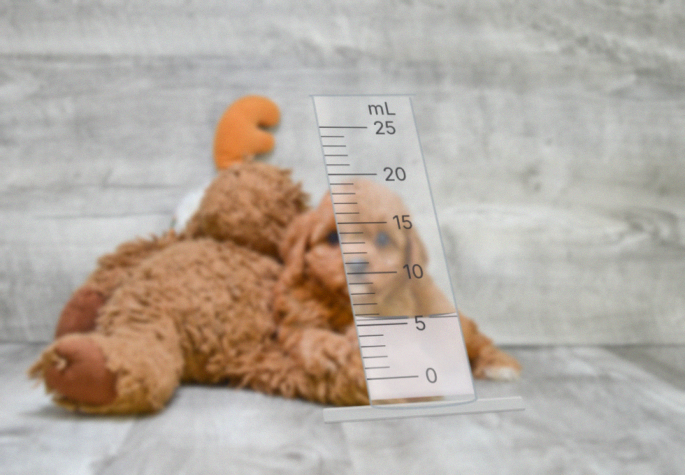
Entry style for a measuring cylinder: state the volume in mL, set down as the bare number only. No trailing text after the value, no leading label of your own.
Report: 5.5
